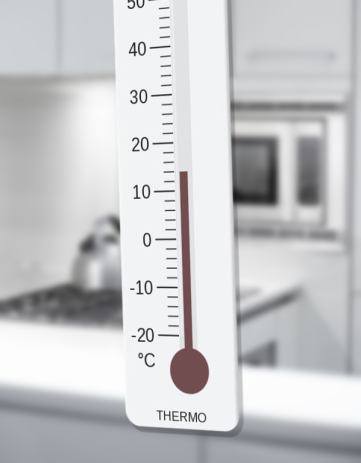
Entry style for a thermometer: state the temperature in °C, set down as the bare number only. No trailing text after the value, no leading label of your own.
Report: 14
